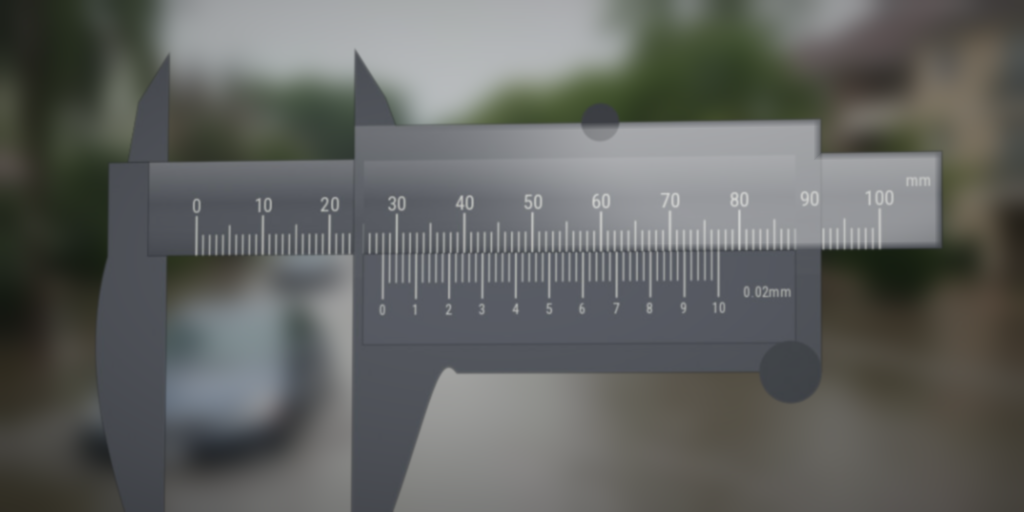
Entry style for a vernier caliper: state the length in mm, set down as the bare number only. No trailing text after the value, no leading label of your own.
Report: 28.0
